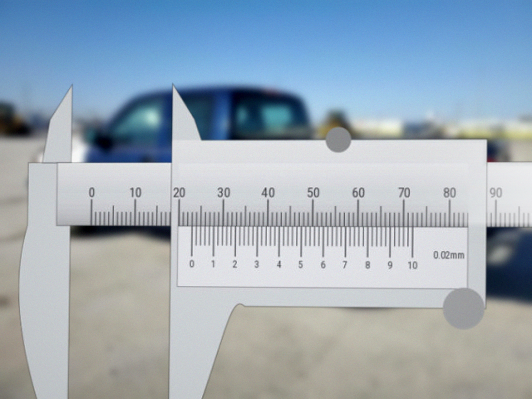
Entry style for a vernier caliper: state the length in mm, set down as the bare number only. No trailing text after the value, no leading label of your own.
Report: 23.0
